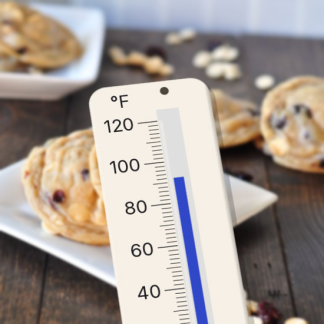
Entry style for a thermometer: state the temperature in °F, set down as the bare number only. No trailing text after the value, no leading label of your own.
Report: 92
